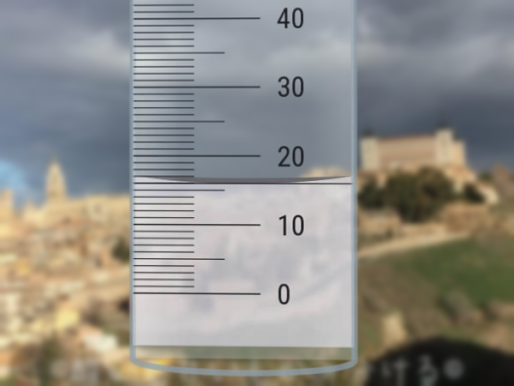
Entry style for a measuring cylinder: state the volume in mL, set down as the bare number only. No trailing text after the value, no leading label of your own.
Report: 16
